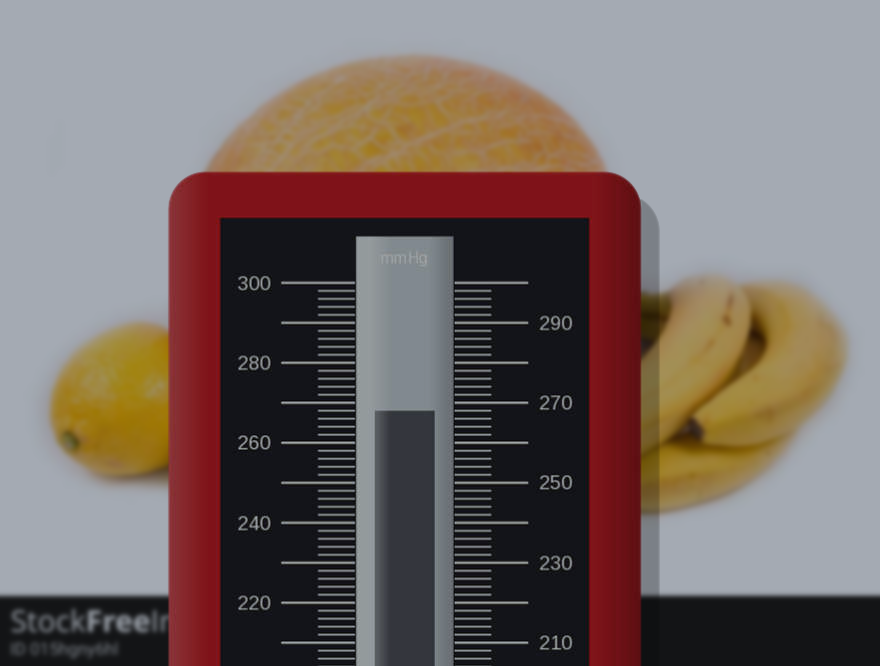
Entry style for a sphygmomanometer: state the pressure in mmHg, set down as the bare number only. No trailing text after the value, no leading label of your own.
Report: 268
